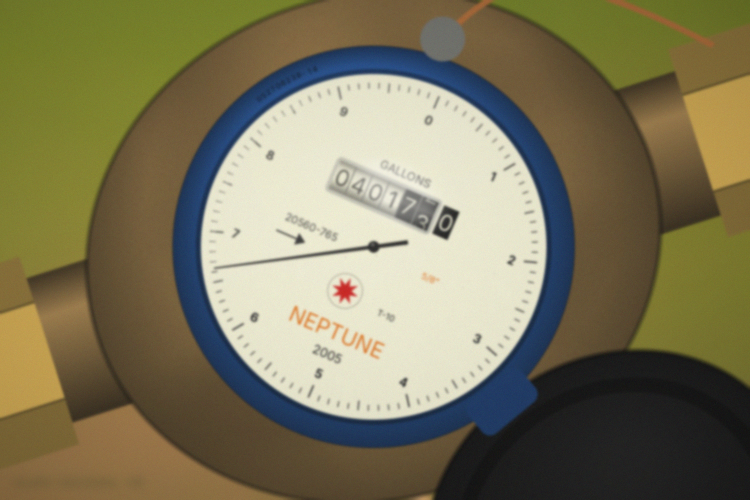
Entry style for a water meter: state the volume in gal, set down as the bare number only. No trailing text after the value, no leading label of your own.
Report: 401726.6
